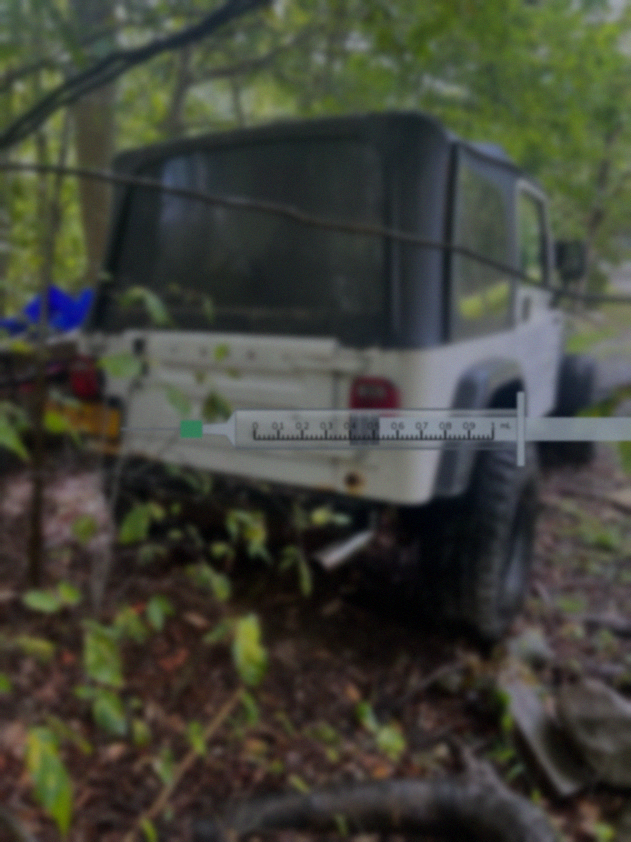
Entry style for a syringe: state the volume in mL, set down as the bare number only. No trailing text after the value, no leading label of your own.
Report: 0.4
